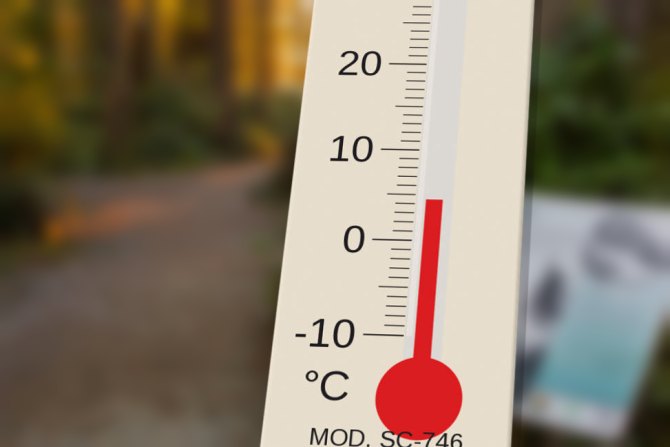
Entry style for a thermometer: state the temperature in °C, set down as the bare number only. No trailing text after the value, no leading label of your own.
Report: 4.5
